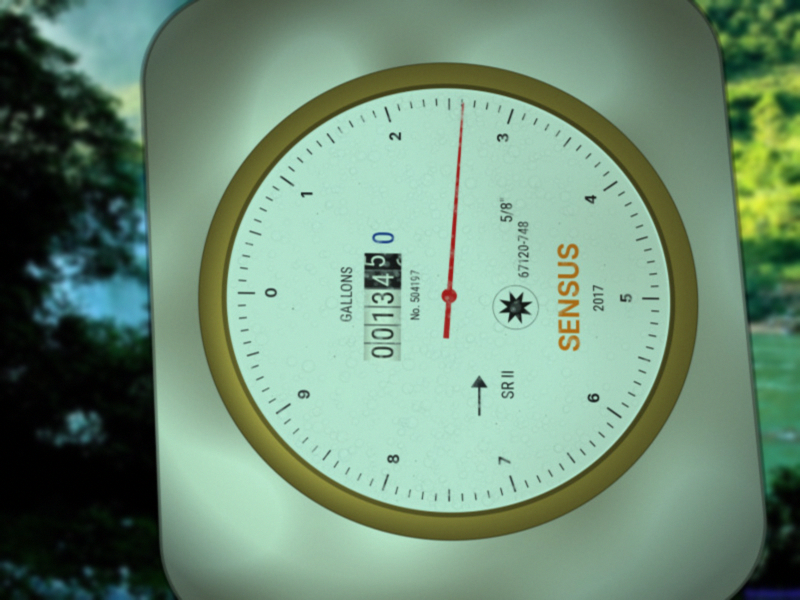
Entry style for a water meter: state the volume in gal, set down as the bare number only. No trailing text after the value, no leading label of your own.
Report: 13452.6
